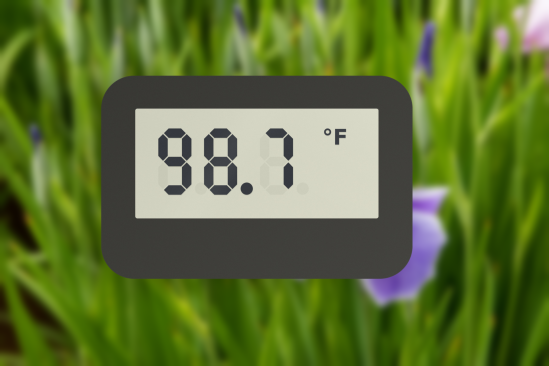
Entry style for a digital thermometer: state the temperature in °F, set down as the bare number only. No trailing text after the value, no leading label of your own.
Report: 98.7
